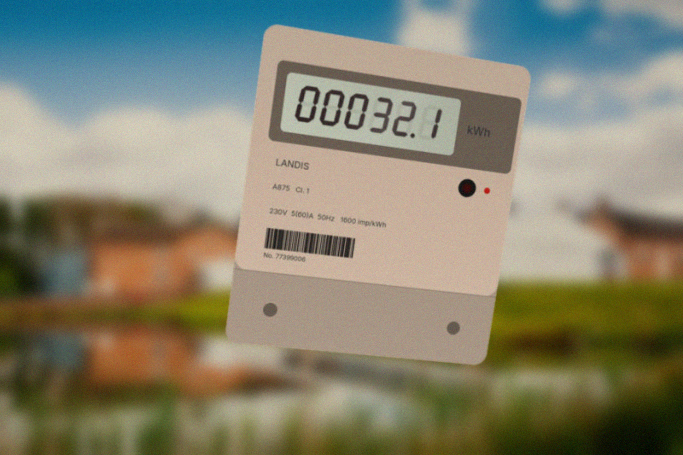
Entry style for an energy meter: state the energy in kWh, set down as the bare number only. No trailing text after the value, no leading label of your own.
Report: 32.1
